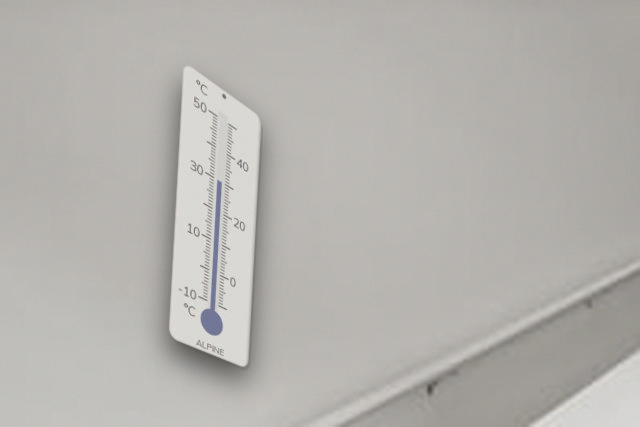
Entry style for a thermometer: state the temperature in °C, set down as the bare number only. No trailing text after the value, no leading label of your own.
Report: 30
